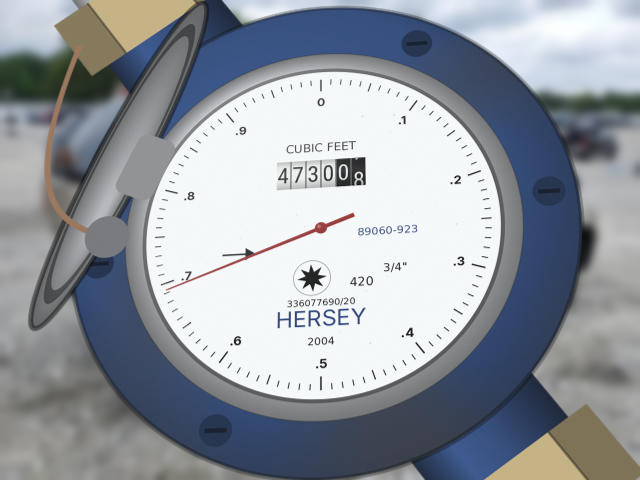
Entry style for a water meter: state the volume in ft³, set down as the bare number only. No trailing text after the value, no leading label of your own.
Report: 473007.69
